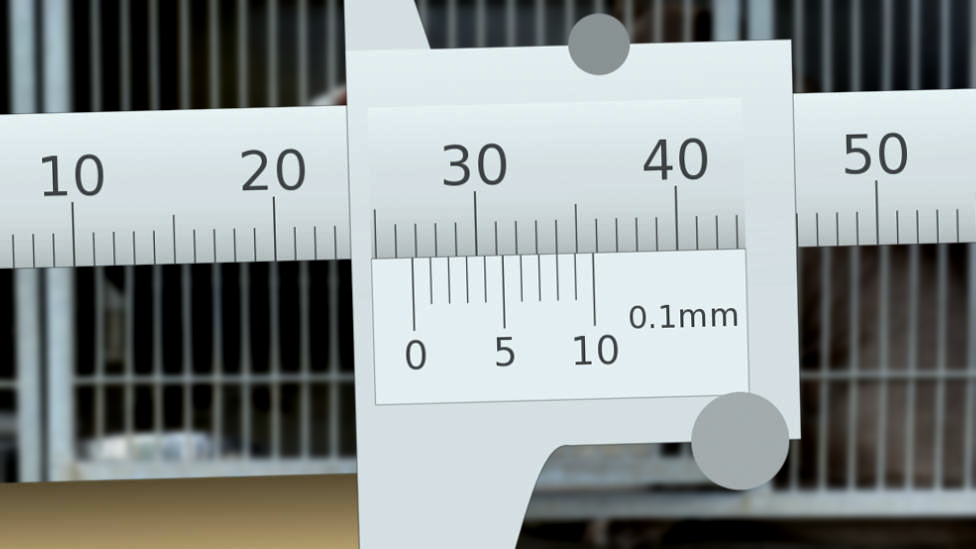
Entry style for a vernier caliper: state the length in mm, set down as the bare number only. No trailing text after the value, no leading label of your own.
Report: 26.8
